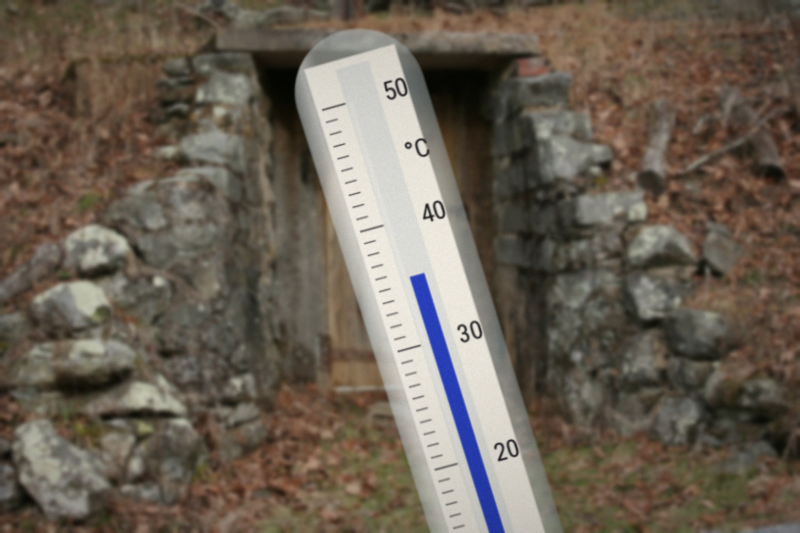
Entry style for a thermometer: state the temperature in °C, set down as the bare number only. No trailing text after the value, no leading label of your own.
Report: 35.5
